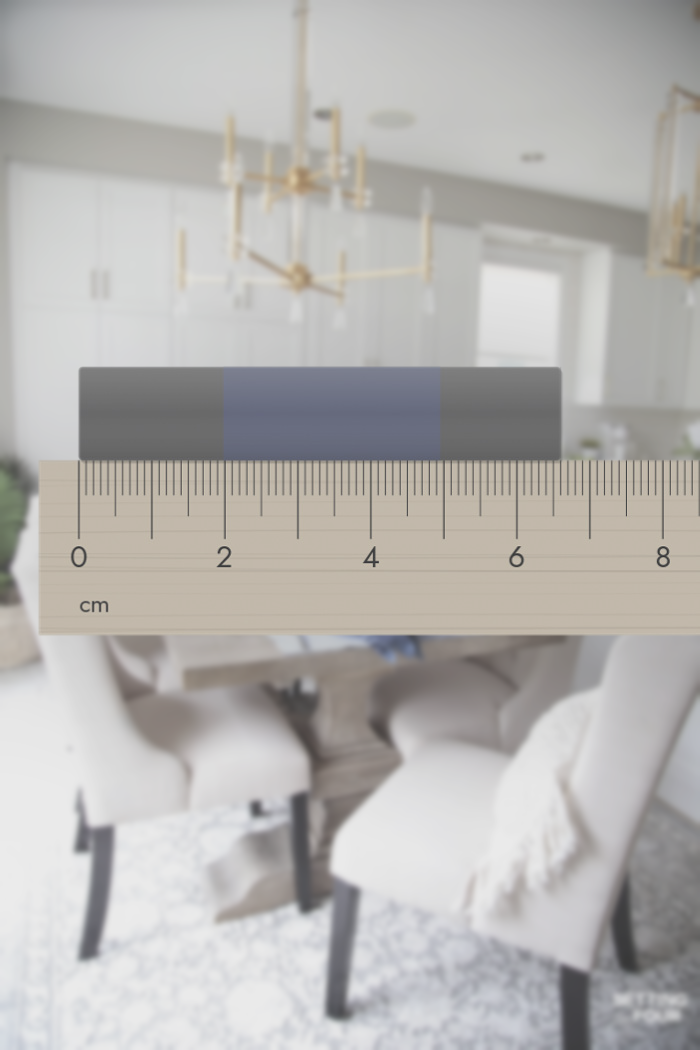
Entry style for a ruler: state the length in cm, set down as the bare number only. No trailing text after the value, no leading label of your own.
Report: 6.6
